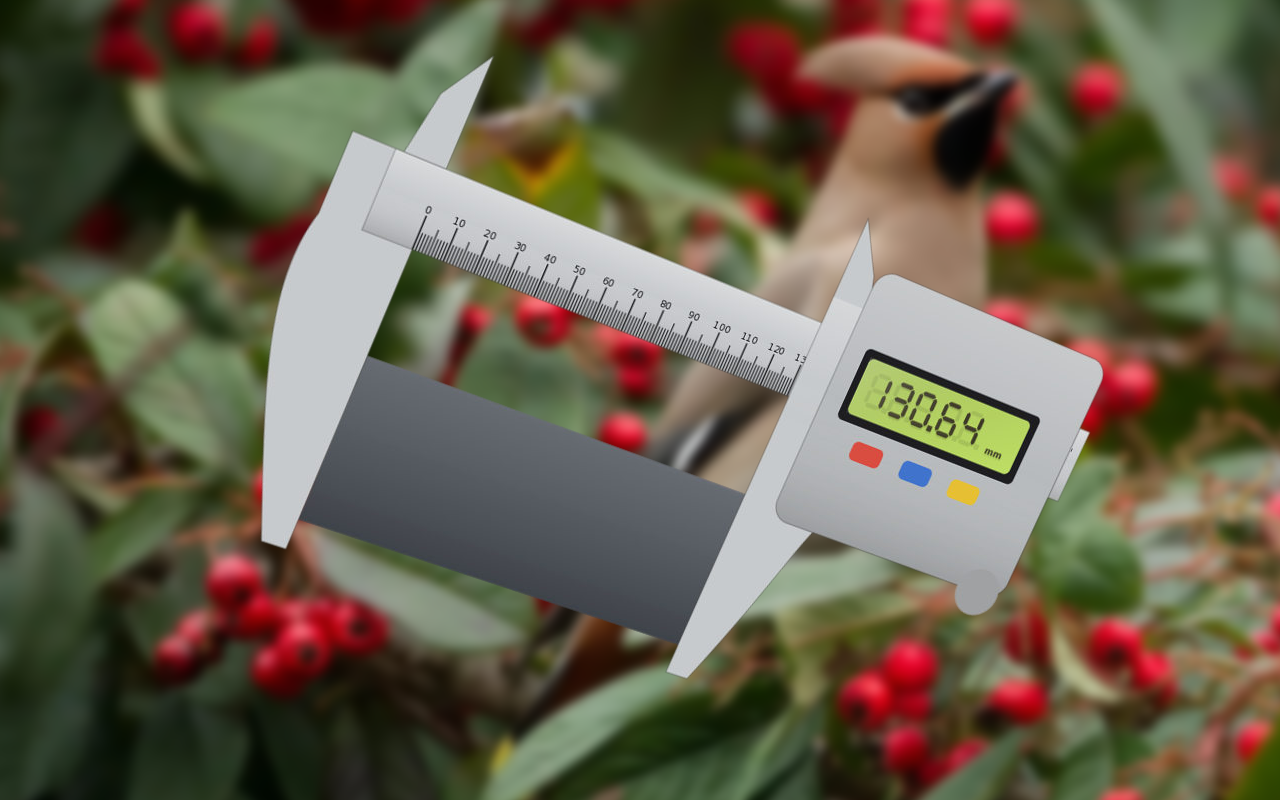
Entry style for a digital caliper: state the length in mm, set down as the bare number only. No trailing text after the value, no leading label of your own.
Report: 130.64
